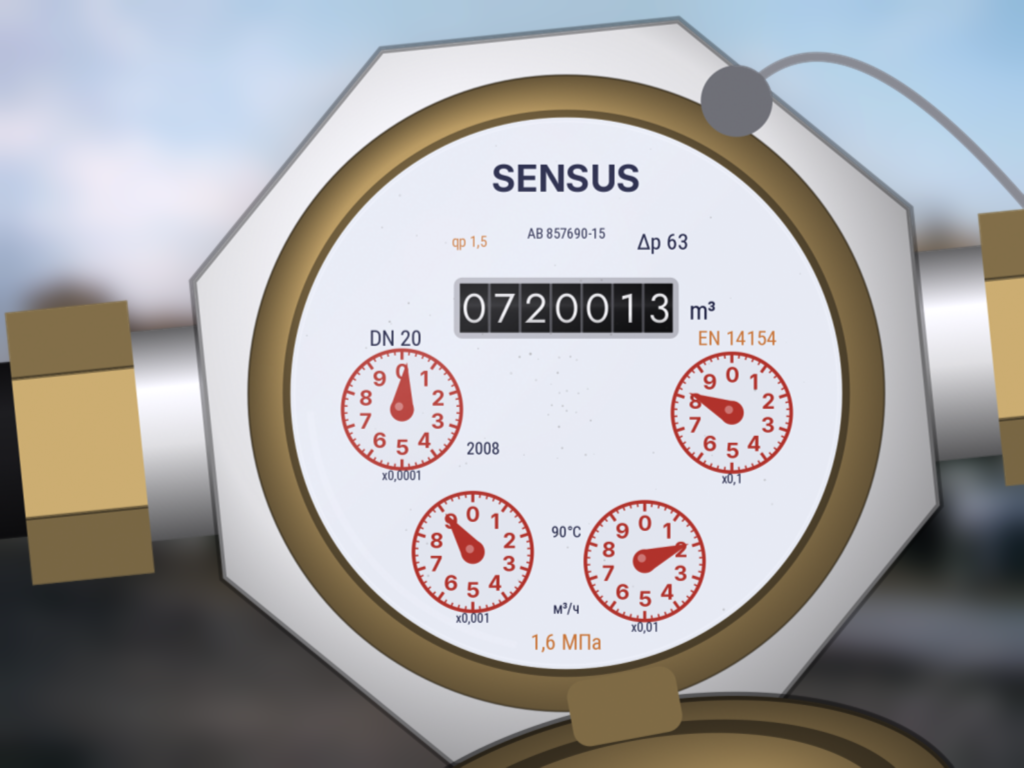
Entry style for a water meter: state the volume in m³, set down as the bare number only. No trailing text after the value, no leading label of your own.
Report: 720013.8190
